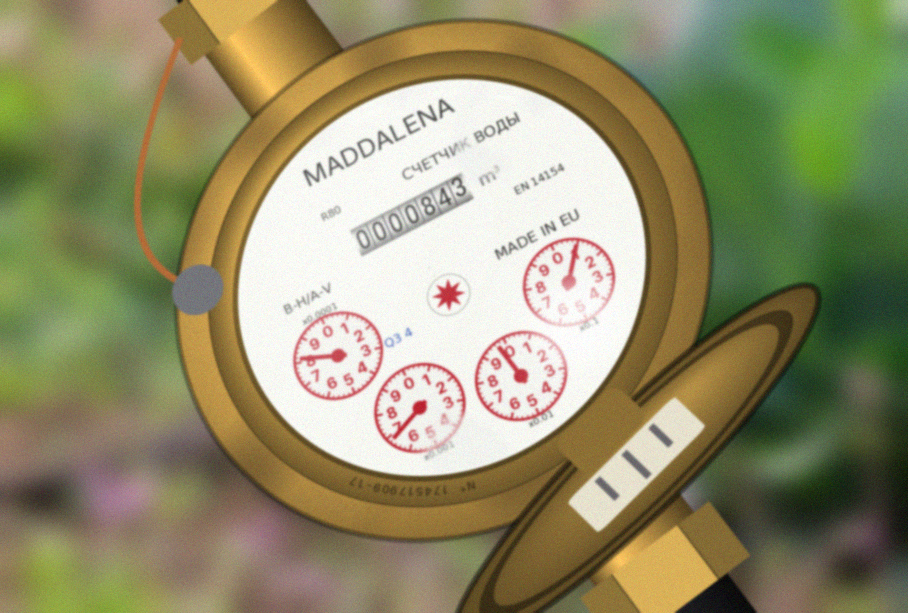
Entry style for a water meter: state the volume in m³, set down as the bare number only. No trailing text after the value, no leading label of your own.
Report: 843.0968
